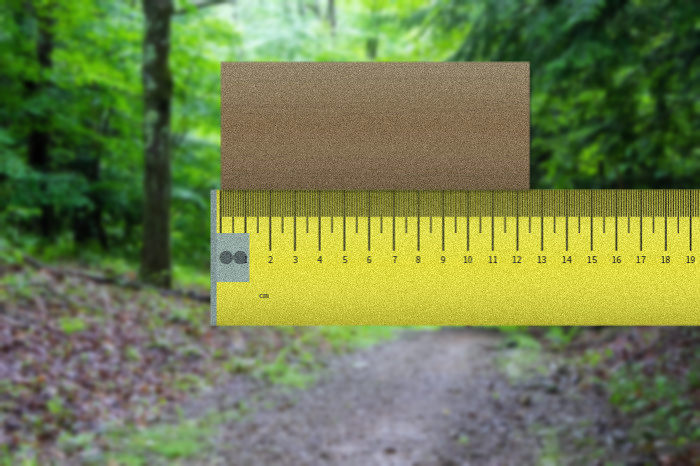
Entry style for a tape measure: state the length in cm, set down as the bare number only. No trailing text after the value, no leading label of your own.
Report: 12.5
